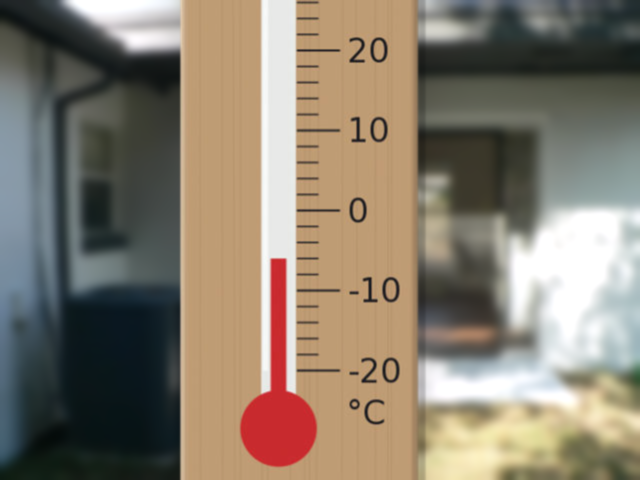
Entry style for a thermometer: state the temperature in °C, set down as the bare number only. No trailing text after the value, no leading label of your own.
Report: -6
